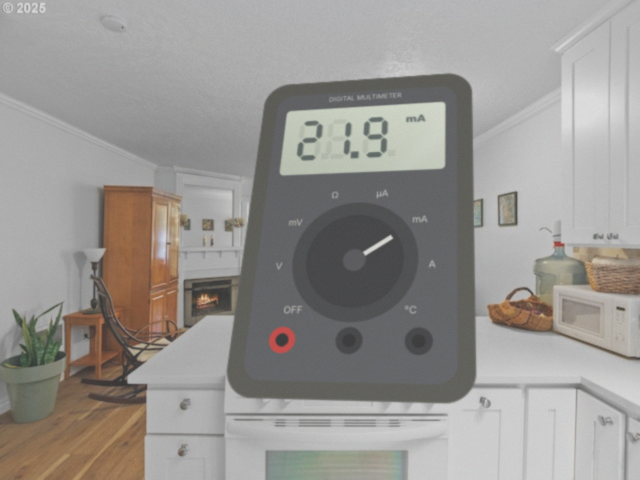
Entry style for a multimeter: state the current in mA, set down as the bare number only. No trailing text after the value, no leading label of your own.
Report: 21.9
